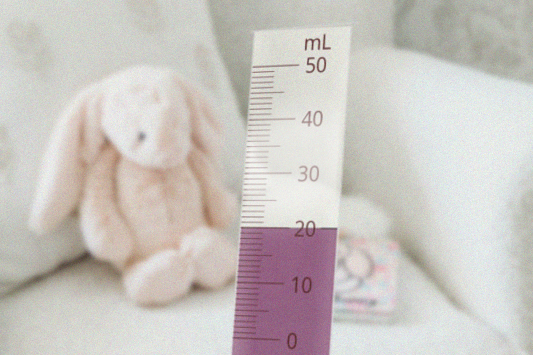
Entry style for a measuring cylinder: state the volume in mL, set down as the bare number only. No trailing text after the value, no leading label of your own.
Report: 20
